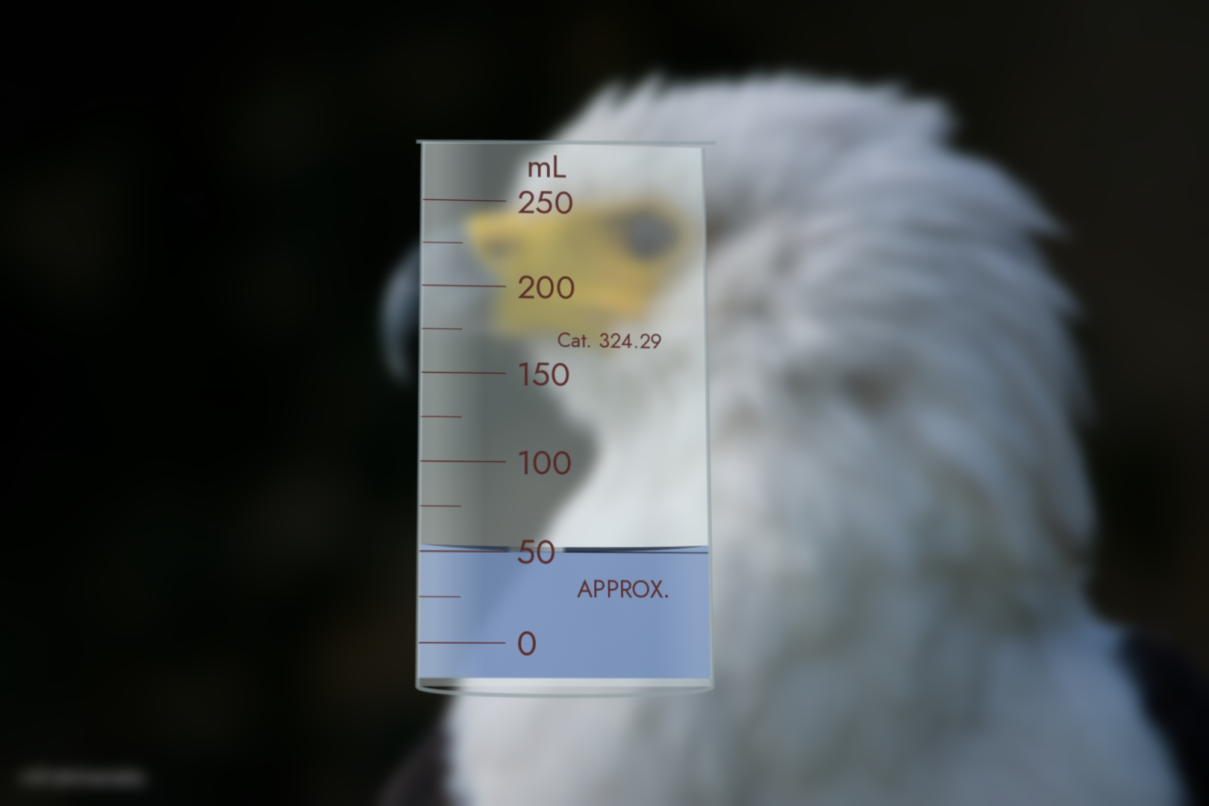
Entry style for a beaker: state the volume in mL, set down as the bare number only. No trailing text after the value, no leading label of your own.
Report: 50
